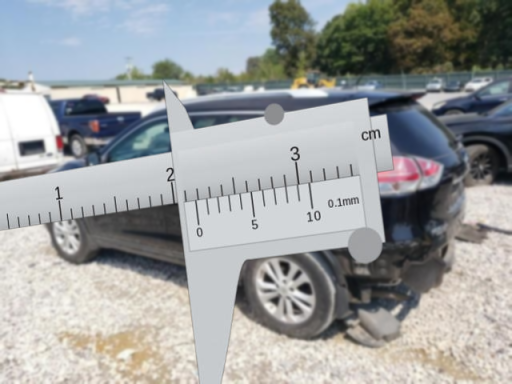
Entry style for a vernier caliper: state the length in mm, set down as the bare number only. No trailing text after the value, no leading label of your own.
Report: 21.8
